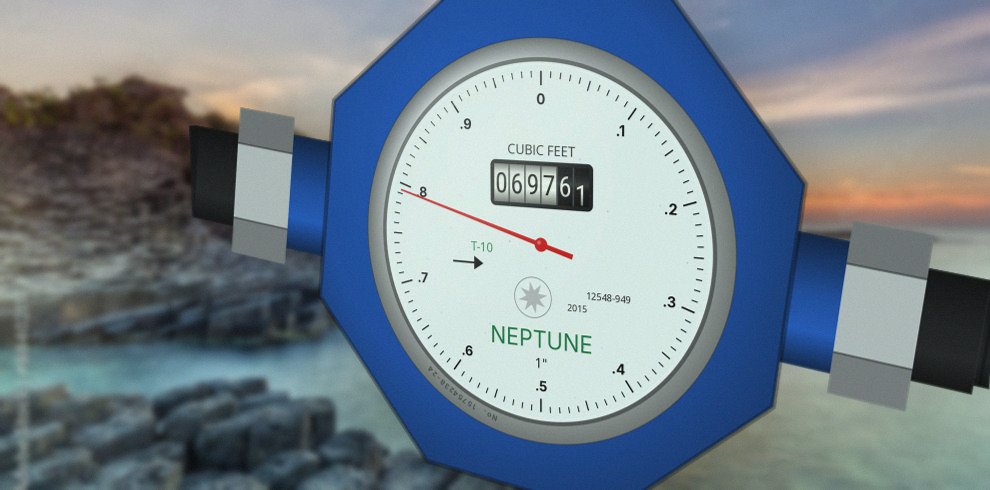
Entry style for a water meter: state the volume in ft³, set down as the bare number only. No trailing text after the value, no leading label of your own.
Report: 69760.79
